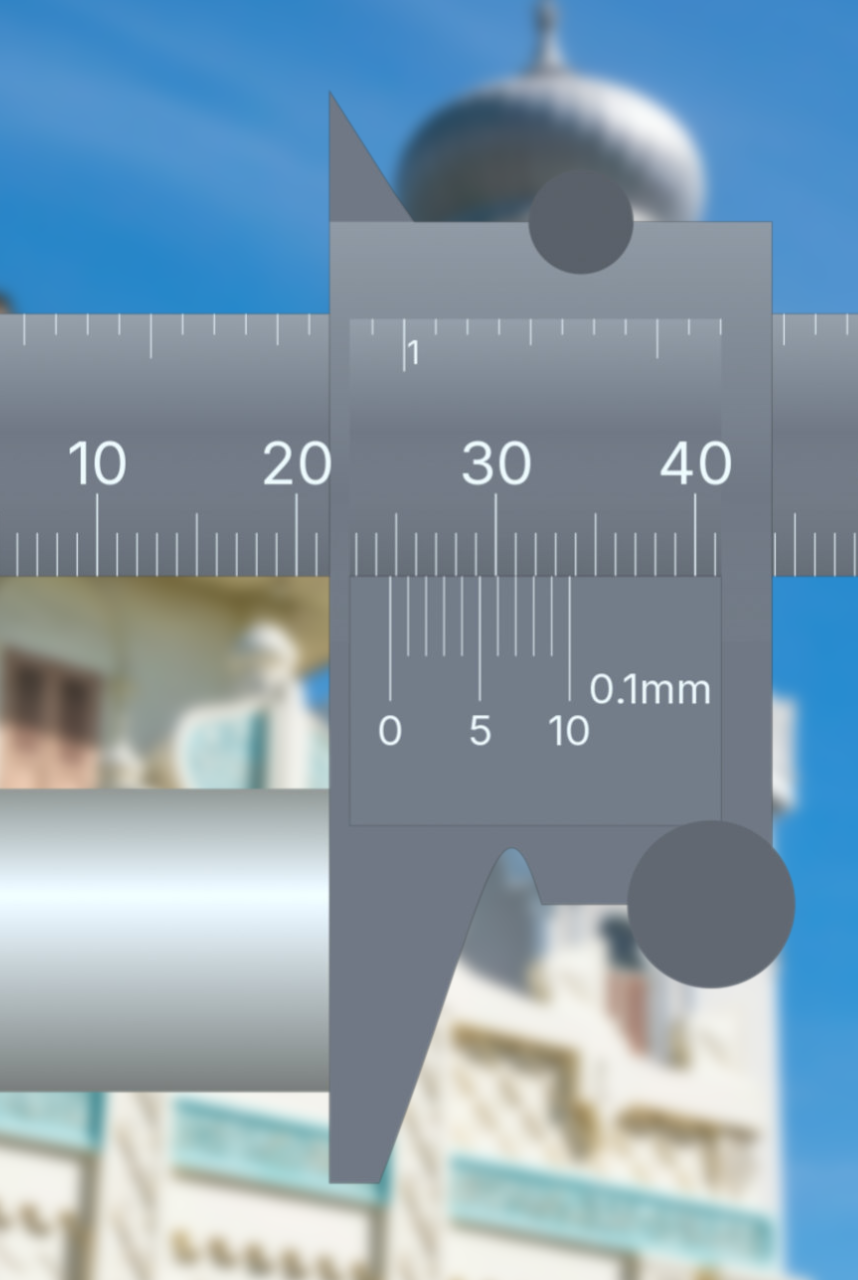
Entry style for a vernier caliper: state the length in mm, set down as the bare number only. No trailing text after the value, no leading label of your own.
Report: 24.7
